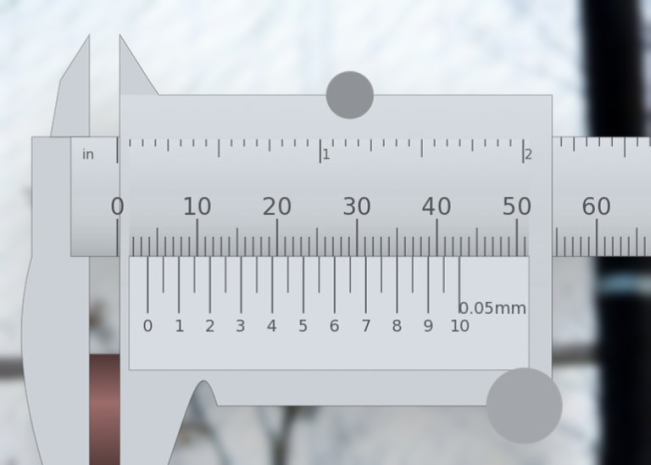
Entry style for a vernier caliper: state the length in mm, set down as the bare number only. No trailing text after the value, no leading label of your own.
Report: 3.8
